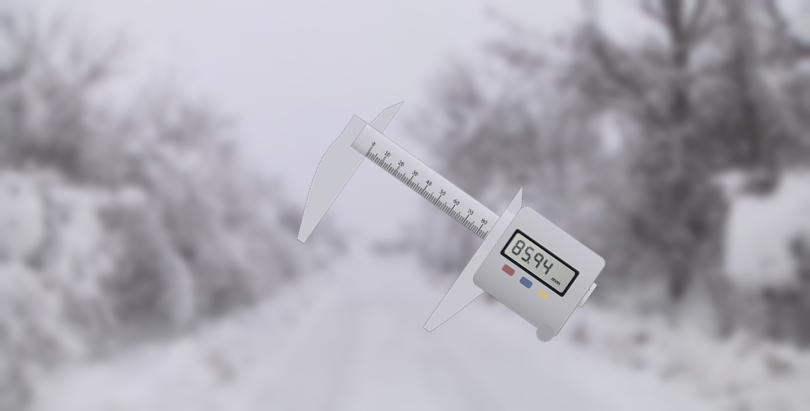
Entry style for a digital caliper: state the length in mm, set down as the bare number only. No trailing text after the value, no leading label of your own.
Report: 85.94
